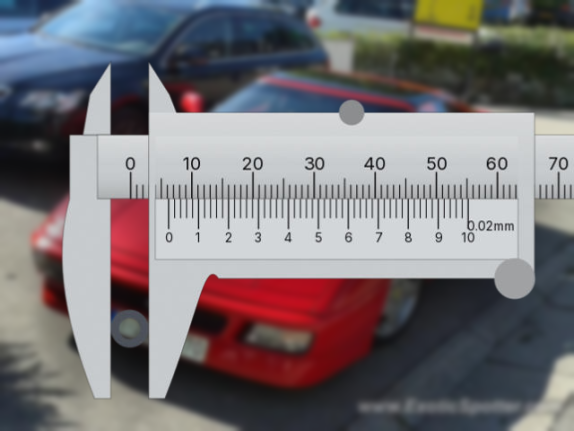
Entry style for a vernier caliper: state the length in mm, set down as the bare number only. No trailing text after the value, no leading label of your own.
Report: 6.2
